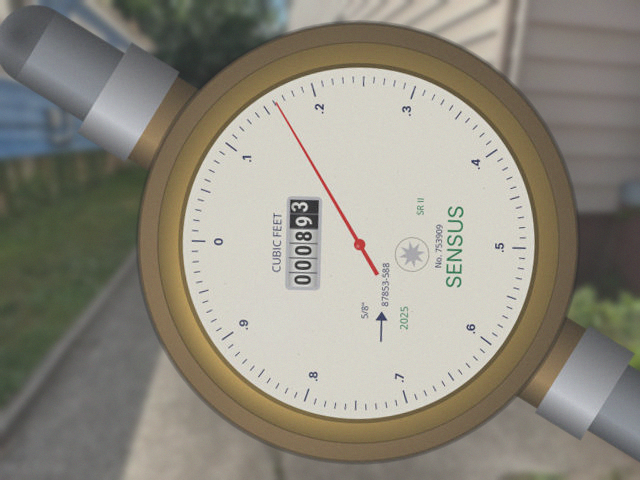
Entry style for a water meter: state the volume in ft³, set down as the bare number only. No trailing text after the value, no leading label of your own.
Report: 893.16
